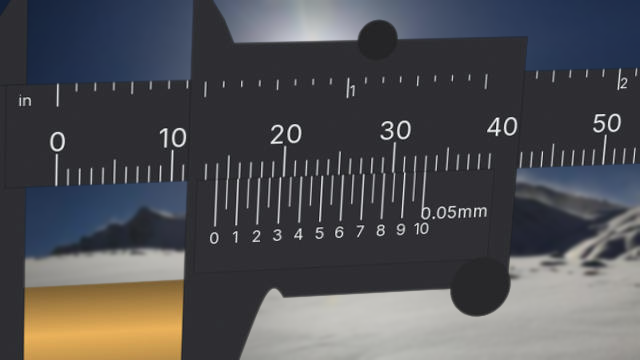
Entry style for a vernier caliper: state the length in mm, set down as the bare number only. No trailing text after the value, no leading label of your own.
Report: 14.0
